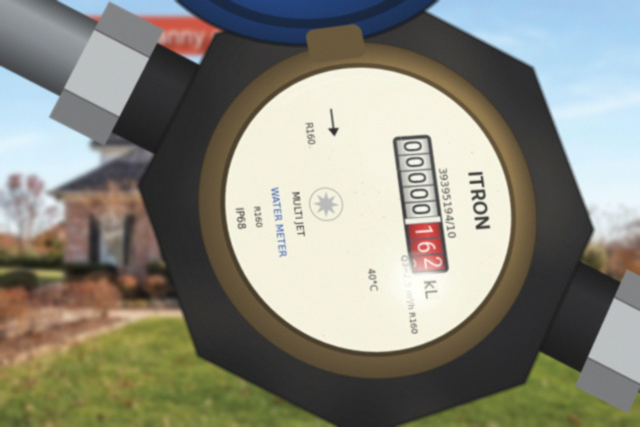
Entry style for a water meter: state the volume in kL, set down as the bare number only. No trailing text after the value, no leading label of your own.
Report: 0.162
